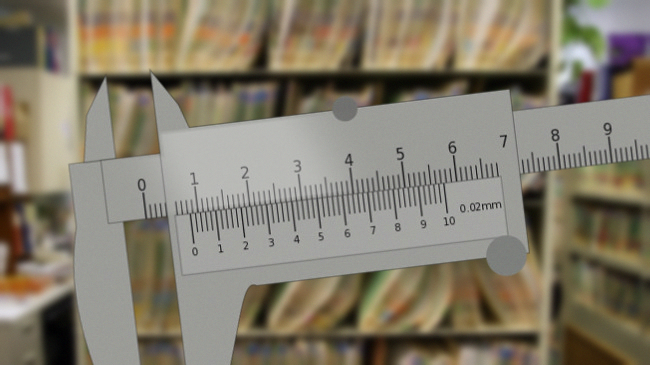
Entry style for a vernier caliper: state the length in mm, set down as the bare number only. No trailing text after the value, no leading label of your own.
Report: 8.5
